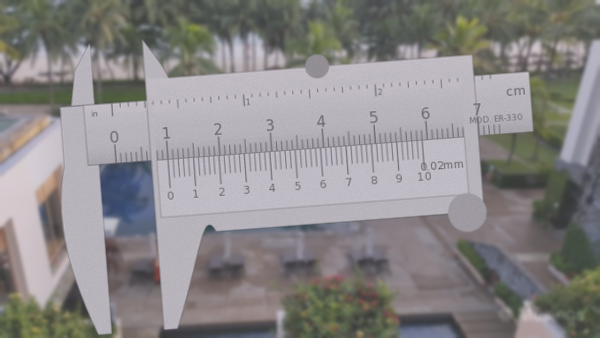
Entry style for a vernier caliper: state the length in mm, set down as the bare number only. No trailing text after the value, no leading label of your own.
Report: 10.0
